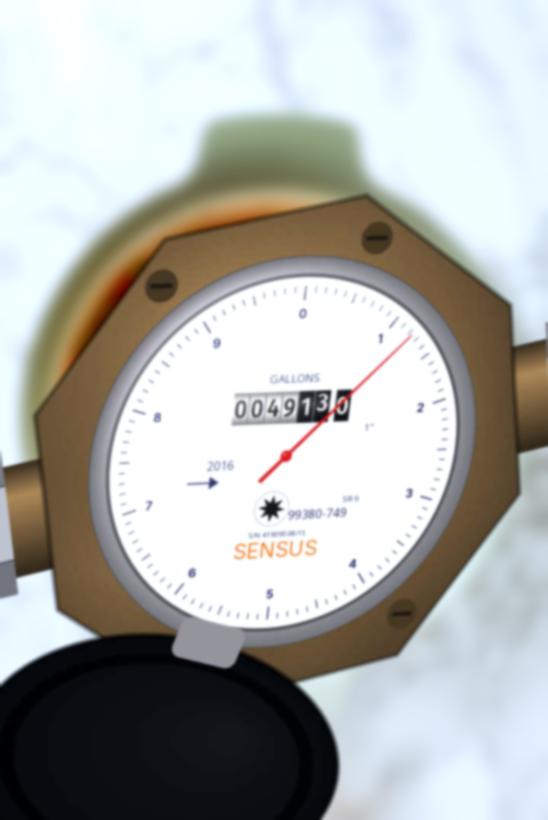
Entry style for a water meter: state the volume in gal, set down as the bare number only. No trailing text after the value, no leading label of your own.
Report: 49131.2
